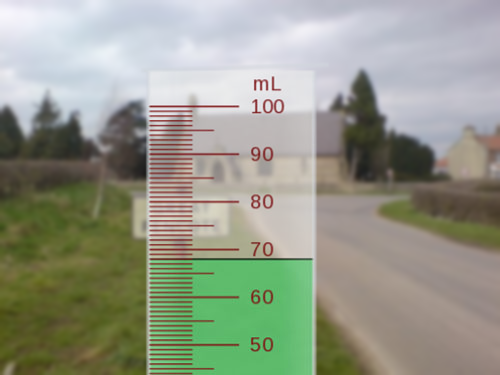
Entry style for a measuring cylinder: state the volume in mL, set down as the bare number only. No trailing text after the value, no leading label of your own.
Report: 68
